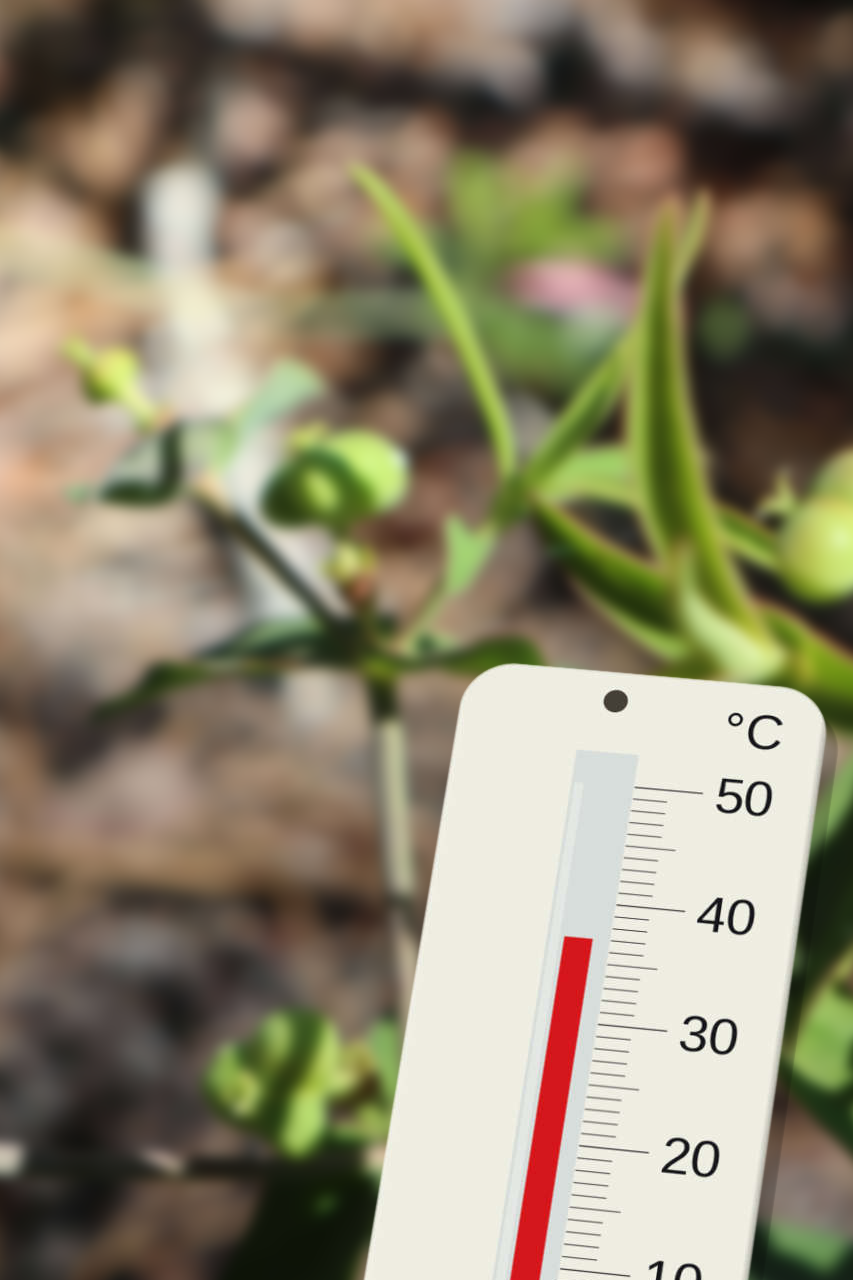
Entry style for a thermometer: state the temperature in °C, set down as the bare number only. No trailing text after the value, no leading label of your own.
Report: 37
